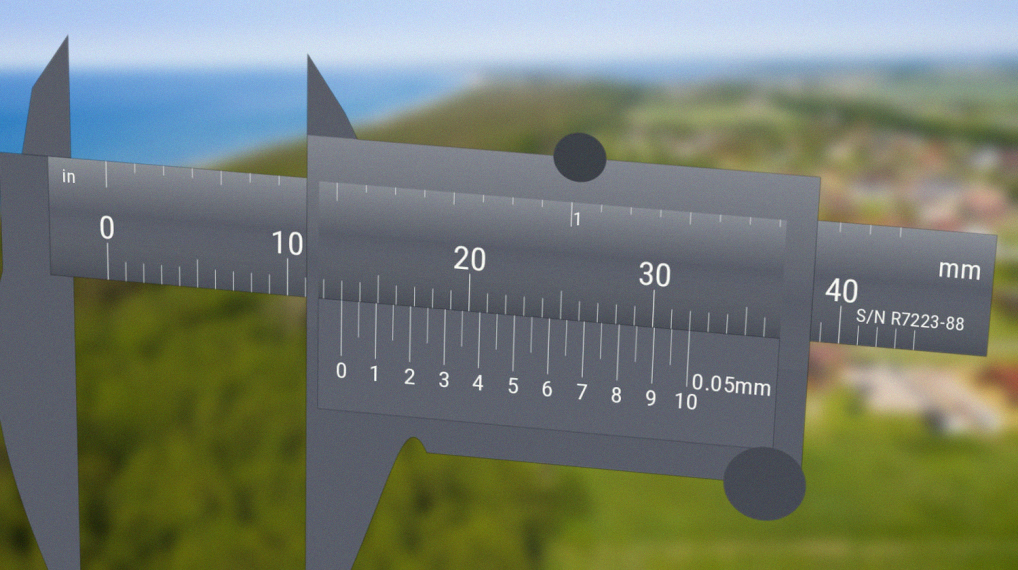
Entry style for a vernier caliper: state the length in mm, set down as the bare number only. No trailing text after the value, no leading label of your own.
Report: 13.0
